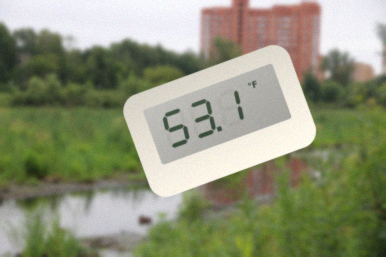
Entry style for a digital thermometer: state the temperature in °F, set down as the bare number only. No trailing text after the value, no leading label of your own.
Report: 53.1
